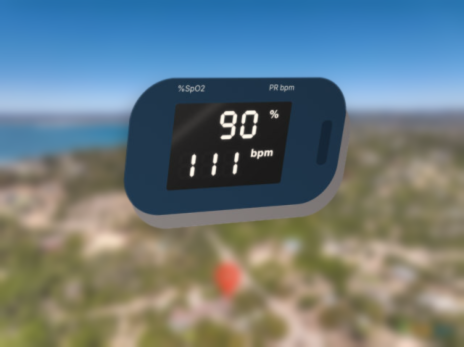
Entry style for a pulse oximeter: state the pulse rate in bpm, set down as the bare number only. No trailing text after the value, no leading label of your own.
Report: 111
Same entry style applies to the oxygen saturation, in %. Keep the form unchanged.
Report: 90
